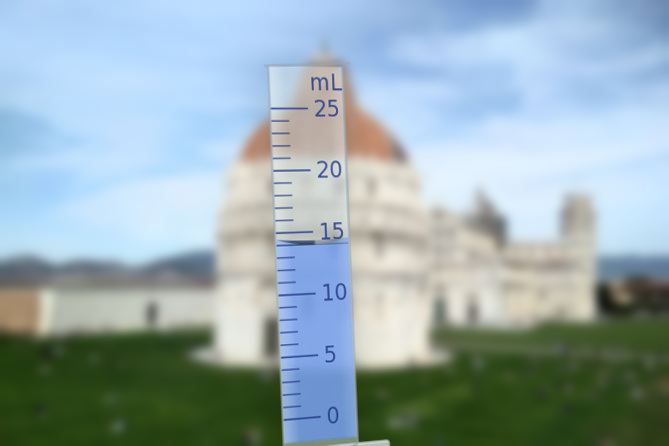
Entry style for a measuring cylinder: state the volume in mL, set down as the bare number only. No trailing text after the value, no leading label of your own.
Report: 14
